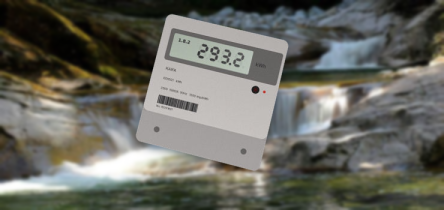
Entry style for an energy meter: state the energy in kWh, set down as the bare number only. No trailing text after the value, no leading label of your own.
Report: 293.2
